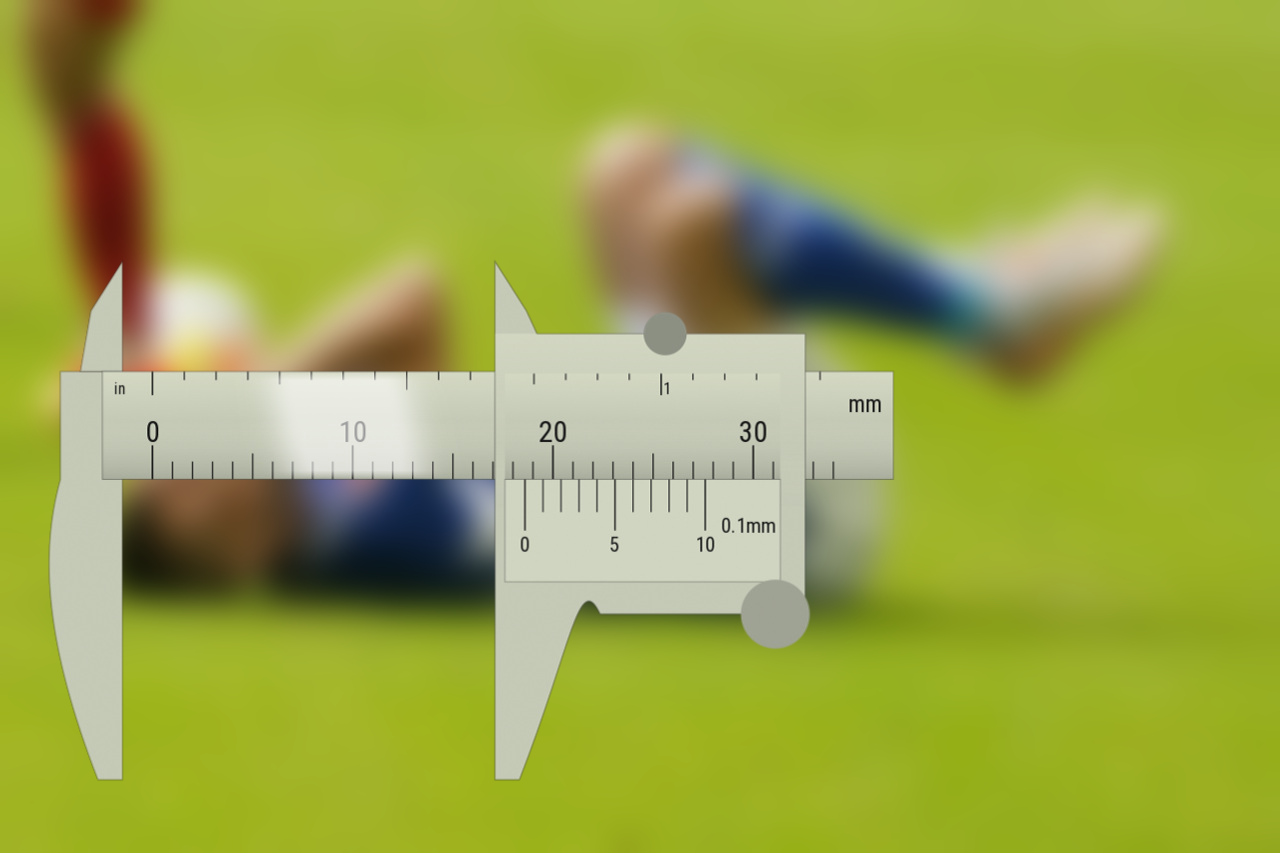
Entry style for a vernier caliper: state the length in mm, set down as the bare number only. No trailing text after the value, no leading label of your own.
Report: 18.6
